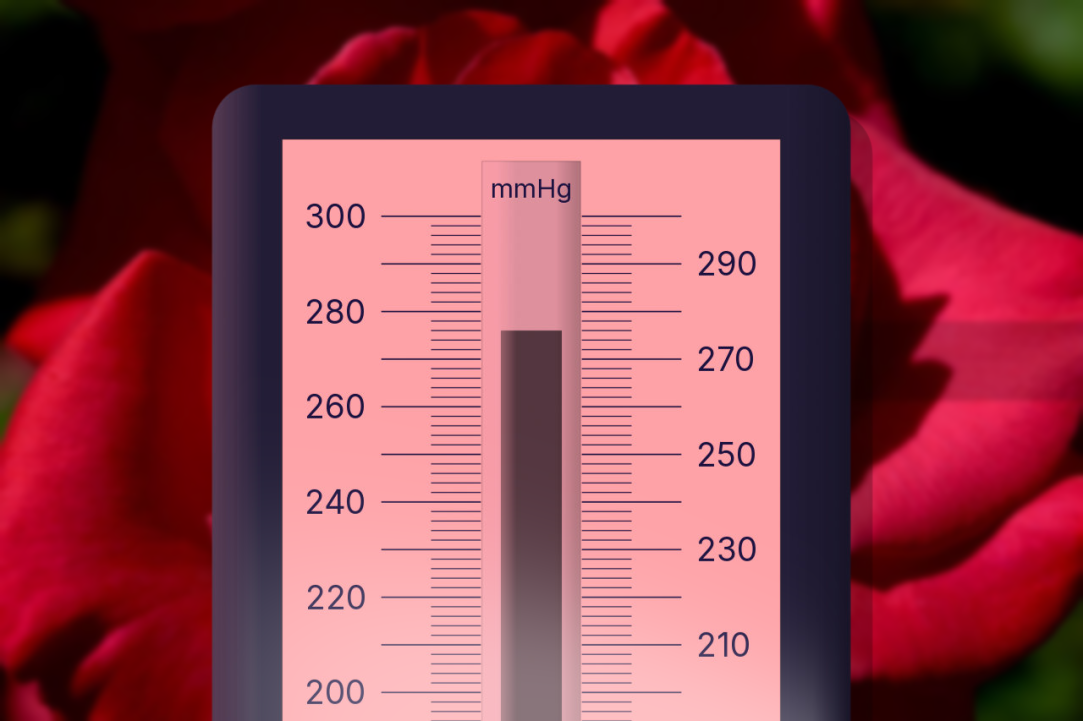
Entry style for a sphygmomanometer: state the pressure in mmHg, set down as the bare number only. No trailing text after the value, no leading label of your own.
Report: 276
